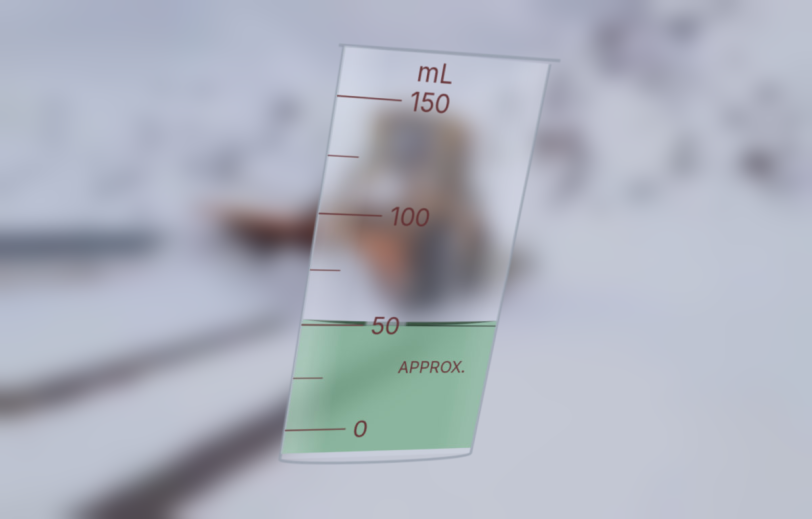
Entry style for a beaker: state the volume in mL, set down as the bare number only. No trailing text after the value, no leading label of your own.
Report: 50
